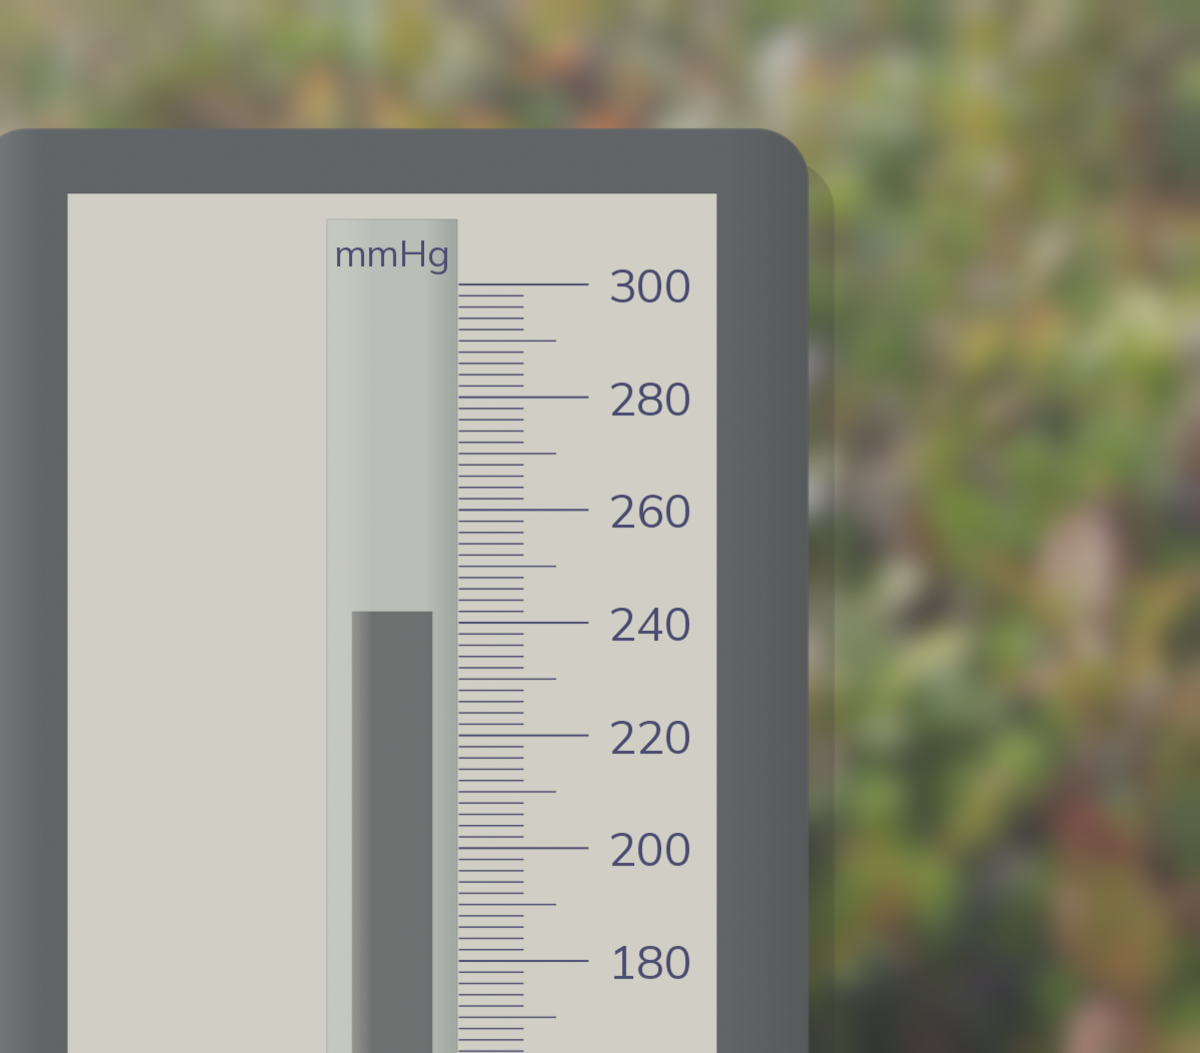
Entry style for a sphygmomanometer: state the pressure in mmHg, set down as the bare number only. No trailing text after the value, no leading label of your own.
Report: 242
